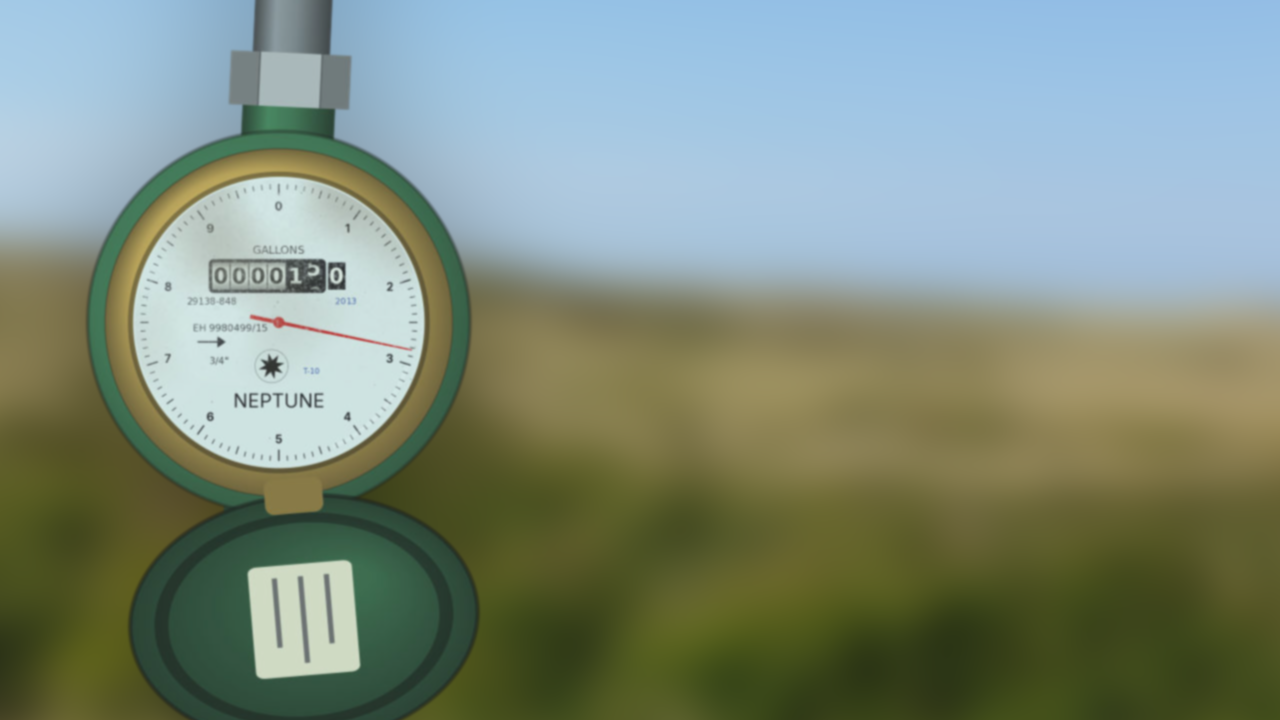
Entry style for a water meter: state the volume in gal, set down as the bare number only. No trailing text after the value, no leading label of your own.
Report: 152.8
